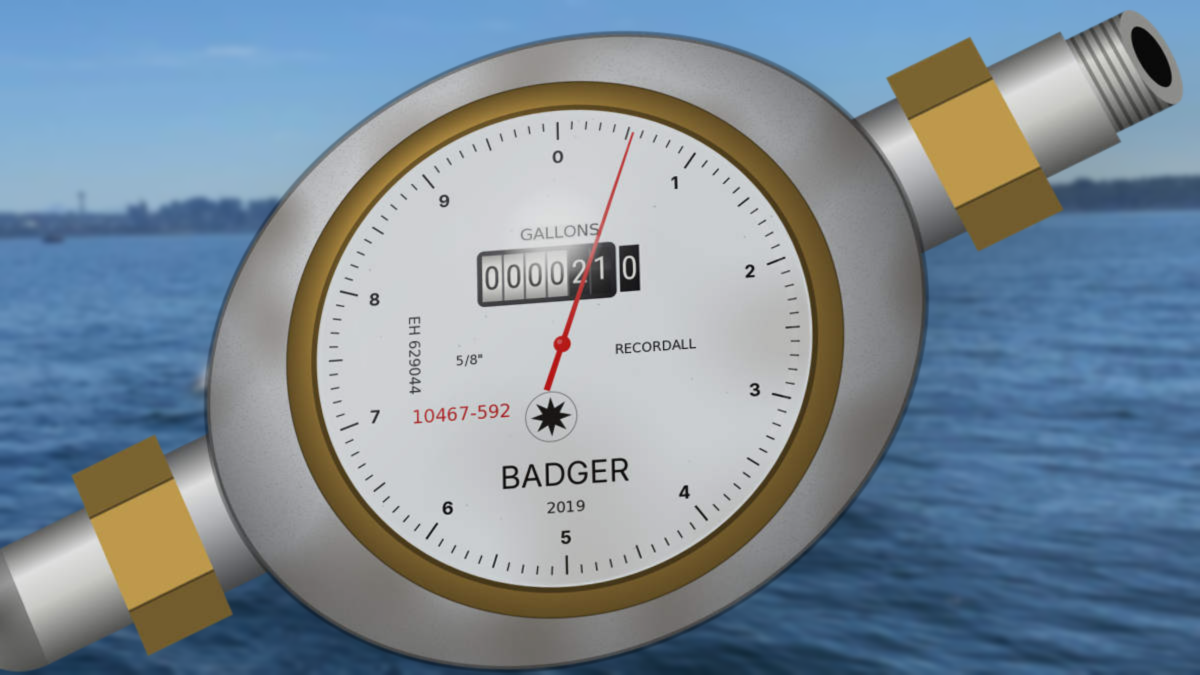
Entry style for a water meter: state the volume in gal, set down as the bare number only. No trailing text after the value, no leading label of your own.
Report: 210.5
